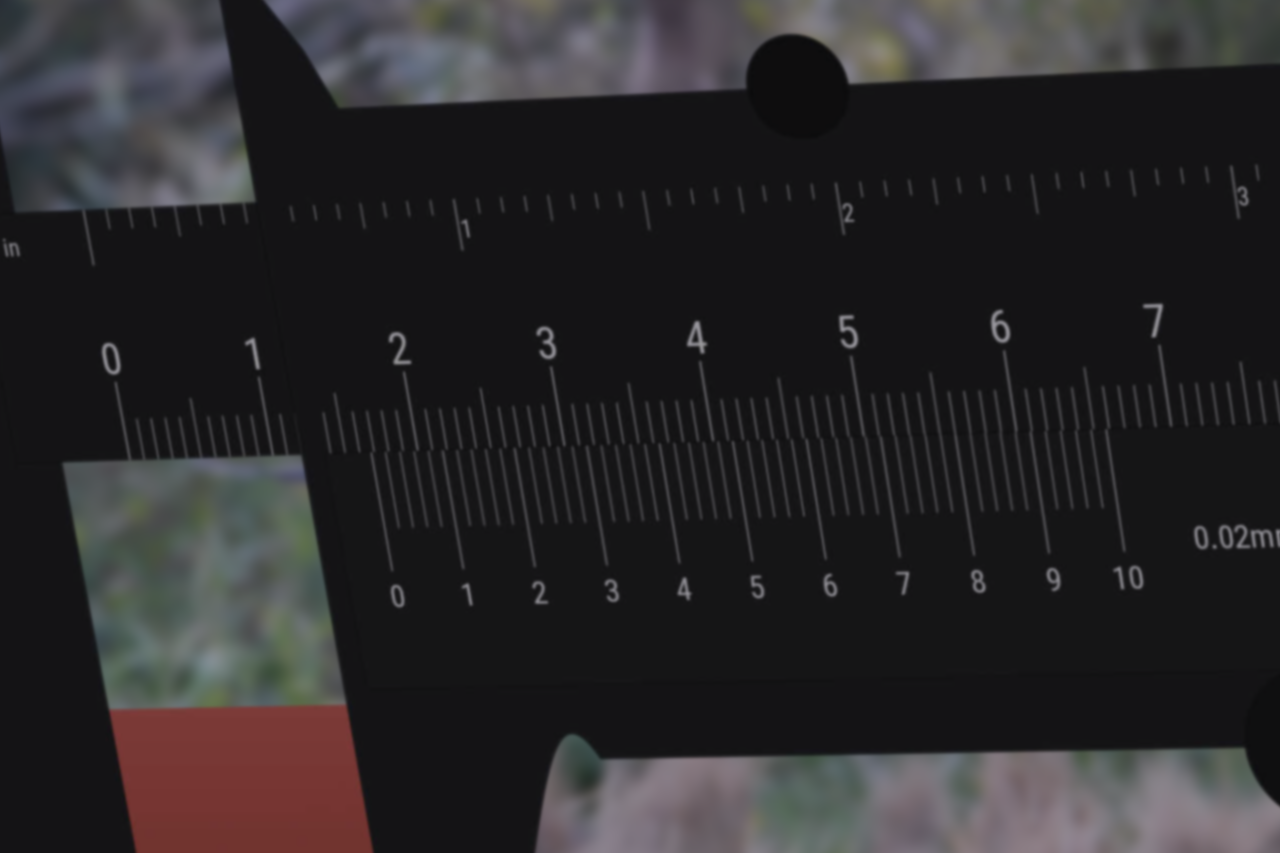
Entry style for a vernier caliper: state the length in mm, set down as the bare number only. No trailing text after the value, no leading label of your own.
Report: 16.8
